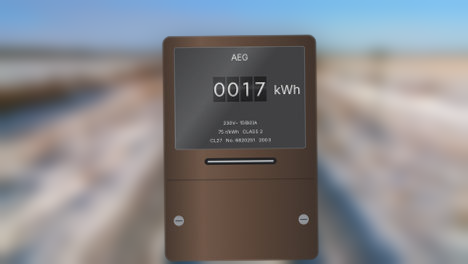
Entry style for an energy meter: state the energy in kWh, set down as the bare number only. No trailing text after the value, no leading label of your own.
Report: 17
